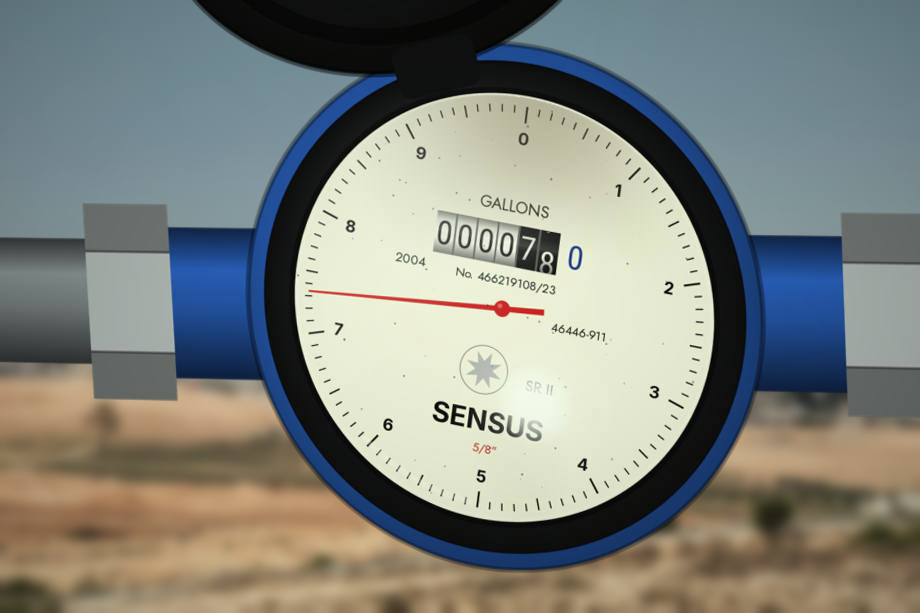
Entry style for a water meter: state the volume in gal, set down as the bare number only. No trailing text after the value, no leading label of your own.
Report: 777.3
